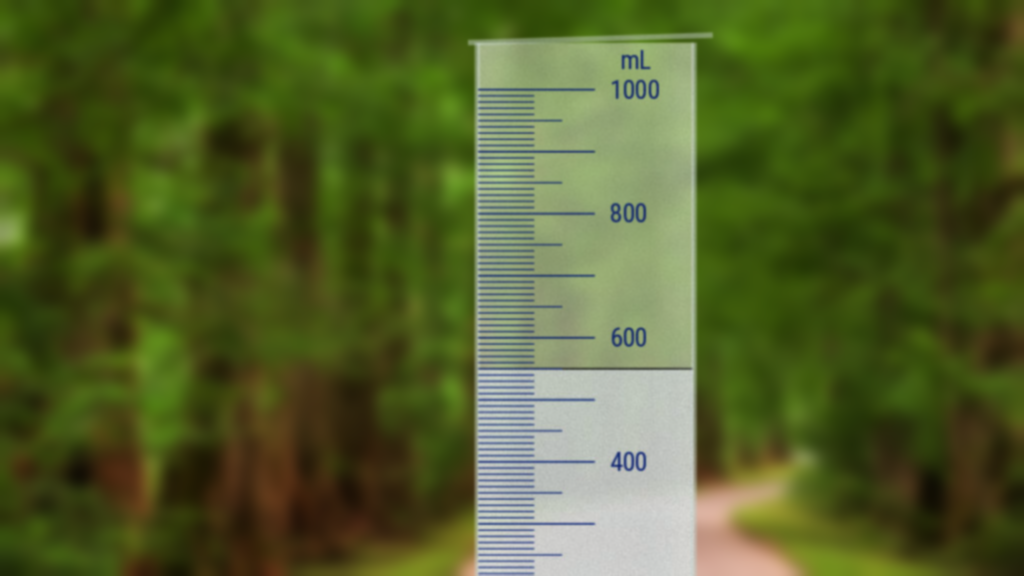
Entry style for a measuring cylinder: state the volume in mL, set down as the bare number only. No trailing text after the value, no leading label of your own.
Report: 550
